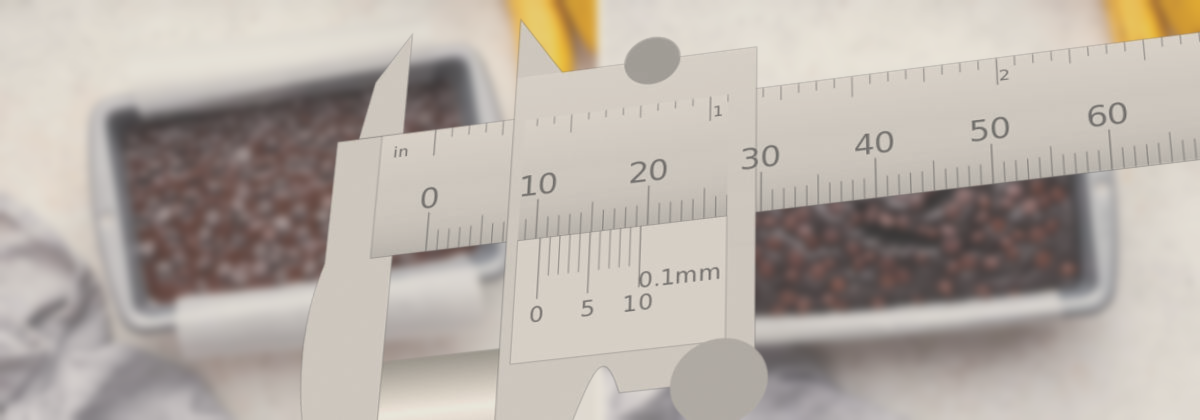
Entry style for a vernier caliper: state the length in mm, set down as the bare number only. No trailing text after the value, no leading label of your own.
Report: 10.4
